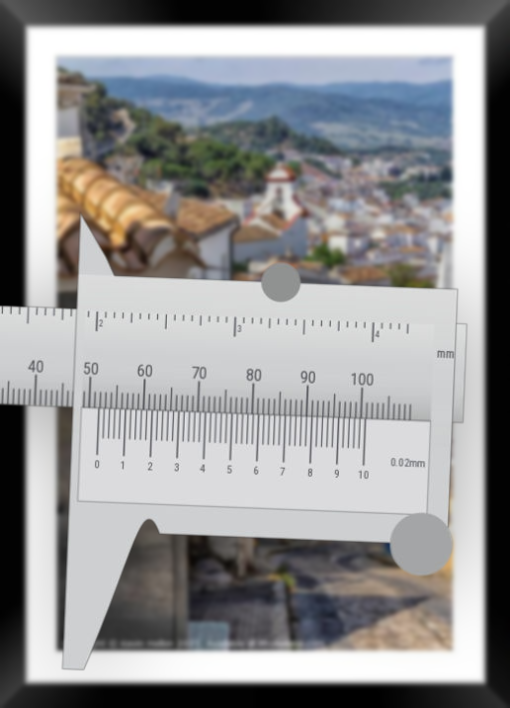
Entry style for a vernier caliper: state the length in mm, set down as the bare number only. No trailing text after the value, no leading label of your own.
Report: 51.8
